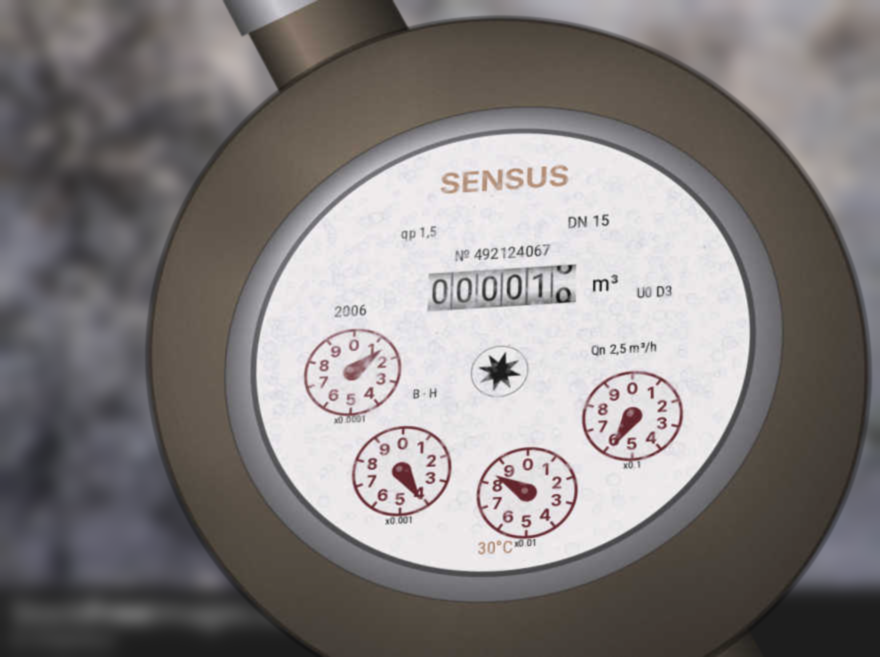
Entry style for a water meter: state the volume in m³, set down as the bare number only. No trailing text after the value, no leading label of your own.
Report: 18.5841
